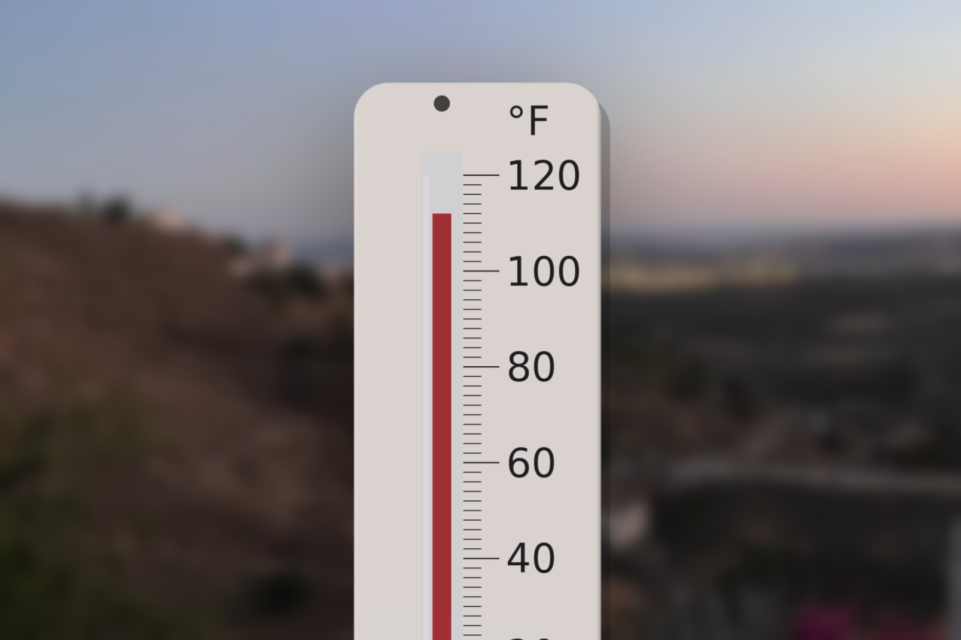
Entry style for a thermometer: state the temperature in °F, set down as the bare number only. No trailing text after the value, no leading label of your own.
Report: 112
